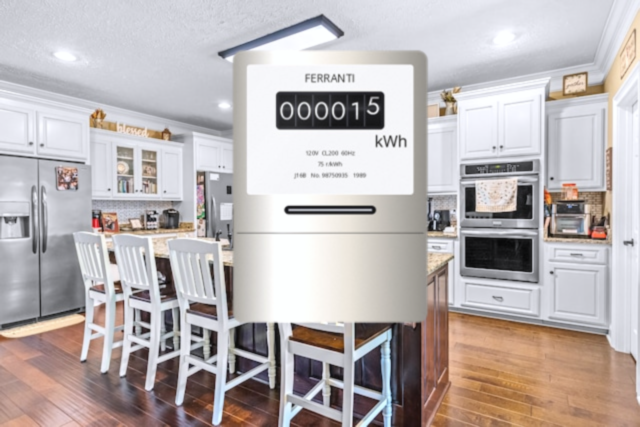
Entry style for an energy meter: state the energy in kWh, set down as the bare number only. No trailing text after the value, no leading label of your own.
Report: 15
